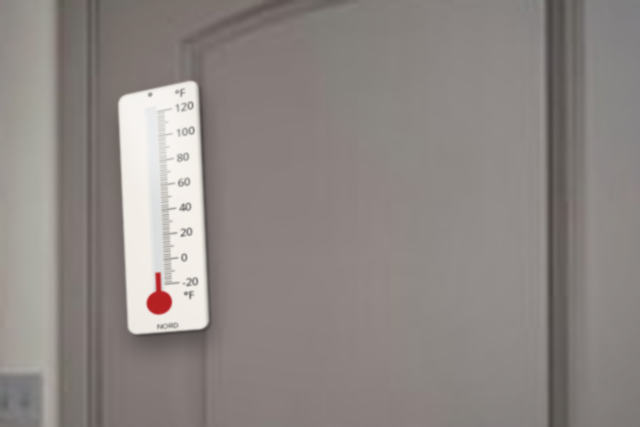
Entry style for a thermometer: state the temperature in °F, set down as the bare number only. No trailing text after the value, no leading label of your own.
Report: -10
